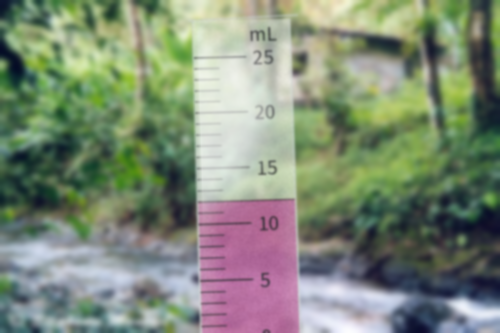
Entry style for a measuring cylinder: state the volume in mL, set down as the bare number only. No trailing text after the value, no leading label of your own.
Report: 12
